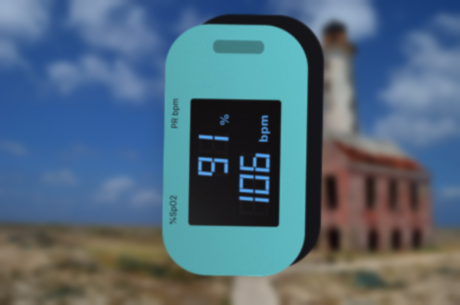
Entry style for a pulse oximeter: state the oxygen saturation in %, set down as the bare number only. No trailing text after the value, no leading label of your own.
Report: 91
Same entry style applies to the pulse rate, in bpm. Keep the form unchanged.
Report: 106
